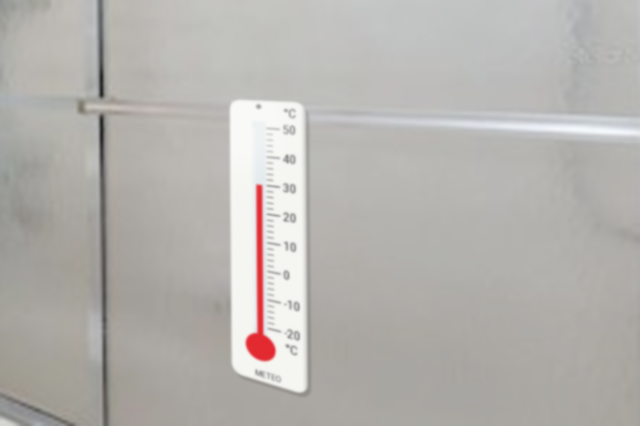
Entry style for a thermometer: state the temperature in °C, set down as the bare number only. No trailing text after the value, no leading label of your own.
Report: 30
